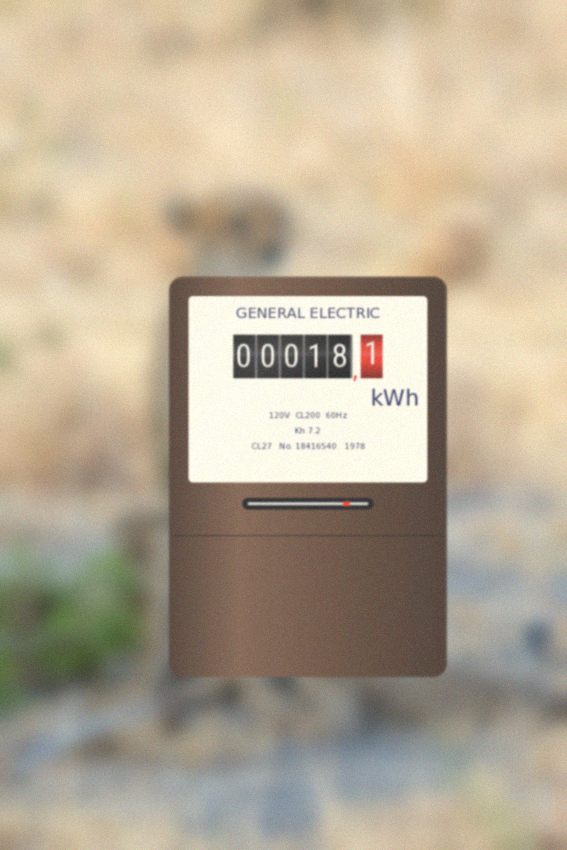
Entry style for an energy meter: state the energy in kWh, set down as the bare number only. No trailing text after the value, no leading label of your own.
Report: 18.1
